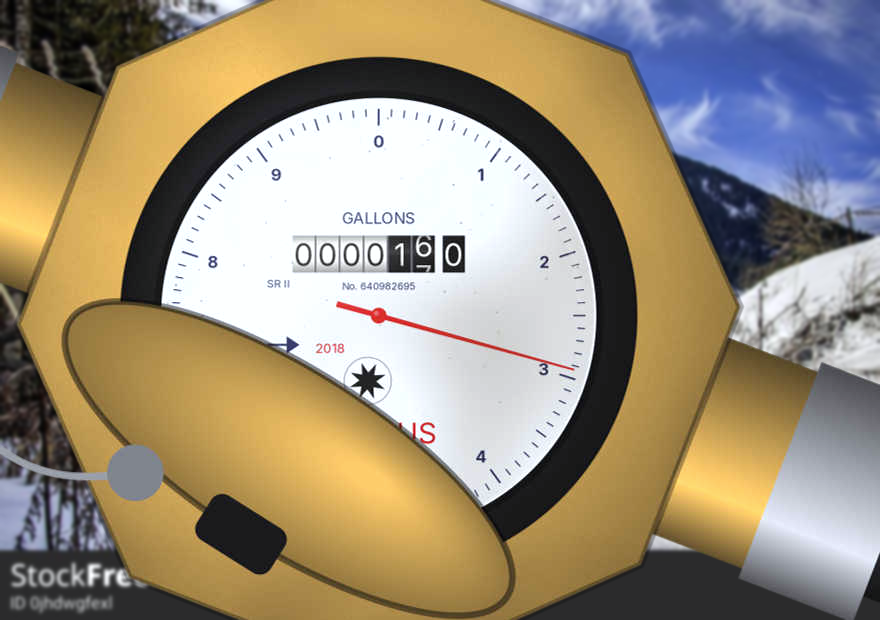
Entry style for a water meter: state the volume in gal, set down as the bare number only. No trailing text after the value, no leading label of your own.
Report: 162.9
